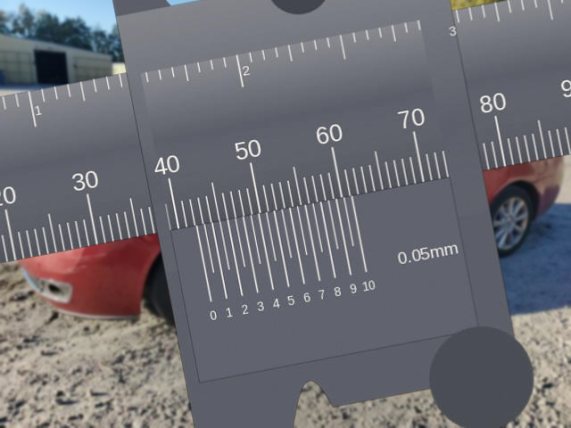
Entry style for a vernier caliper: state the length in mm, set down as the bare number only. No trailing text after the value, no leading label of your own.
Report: 42.2
